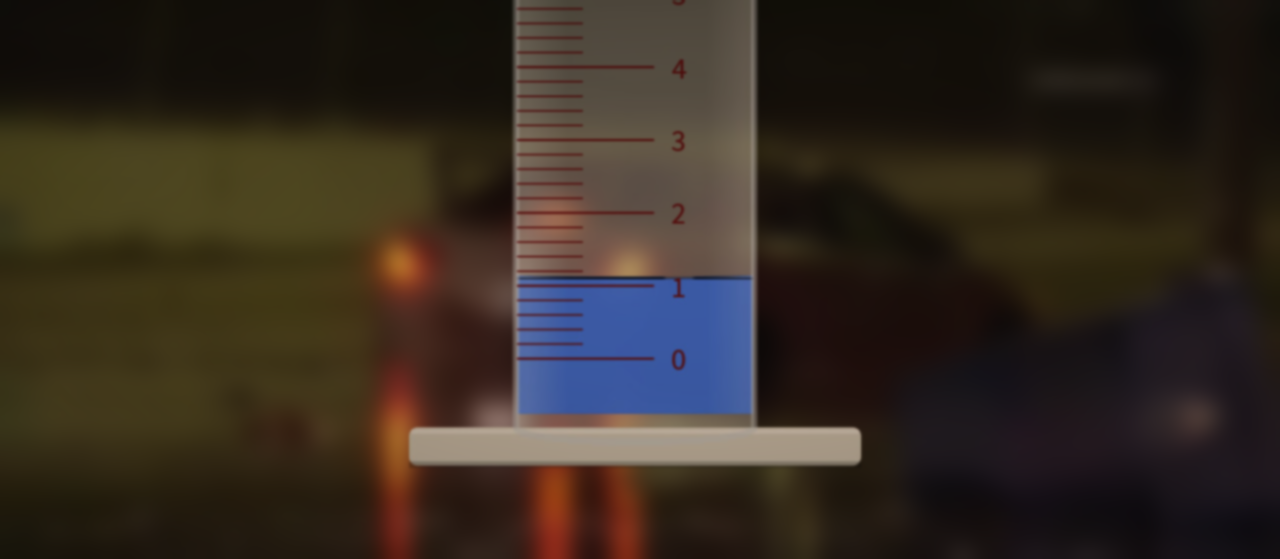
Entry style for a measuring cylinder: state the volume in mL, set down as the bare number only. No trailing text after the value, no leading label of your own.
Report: 1.1
